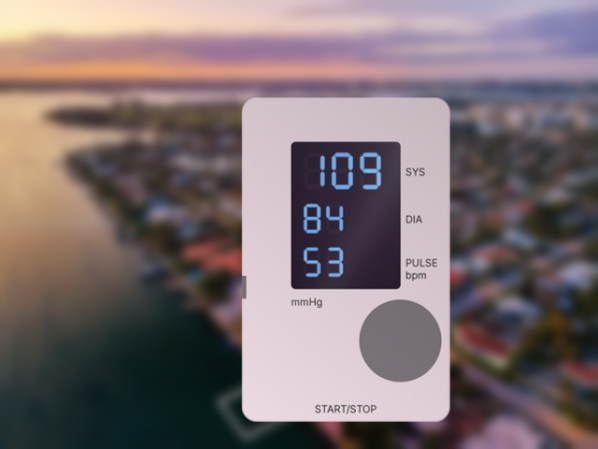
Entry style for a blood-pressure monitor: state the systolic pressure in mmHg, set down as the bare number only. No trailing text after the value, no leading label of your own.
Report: 109
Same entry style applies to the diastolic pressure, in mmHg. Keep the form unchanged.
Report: 84
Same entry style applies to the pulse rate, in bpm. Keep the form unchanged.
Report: 53
